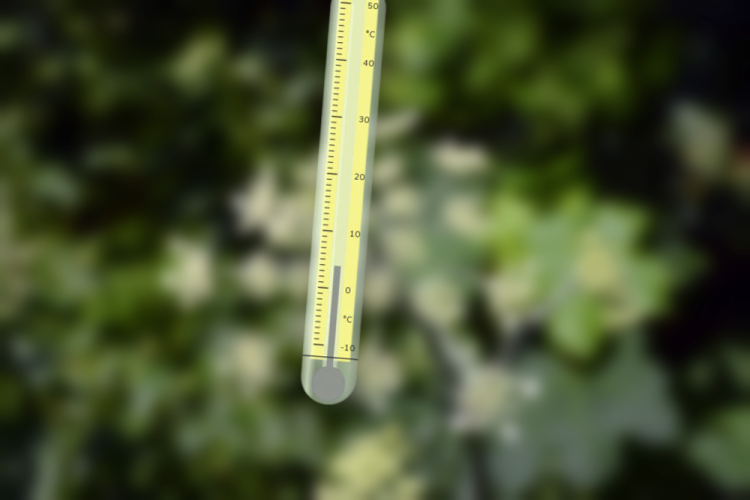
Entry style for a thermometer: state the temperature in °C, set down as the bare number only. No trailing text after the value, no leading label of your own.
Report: 4
